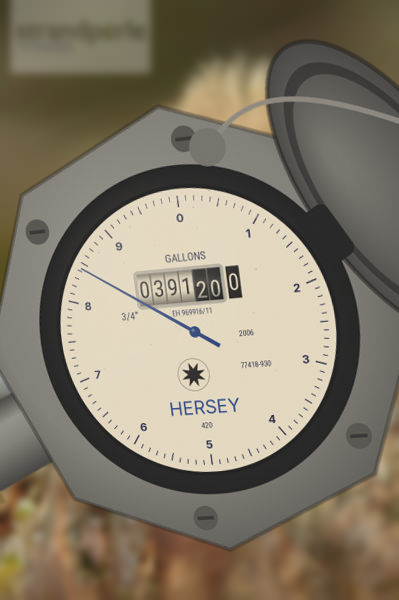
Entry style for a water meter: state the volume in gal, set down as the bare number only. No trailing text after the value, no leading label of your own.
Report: 391198.4
